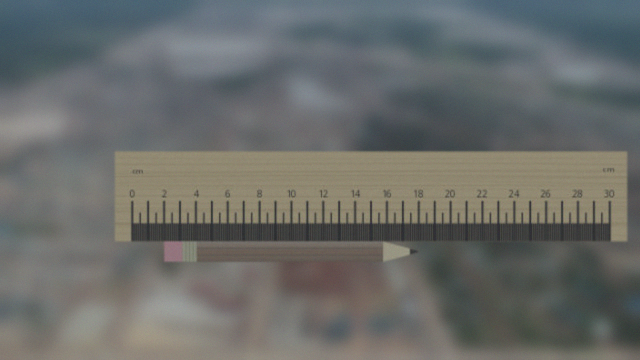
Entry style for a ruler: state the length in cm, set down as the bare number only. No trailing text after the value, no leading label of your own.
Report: 16
